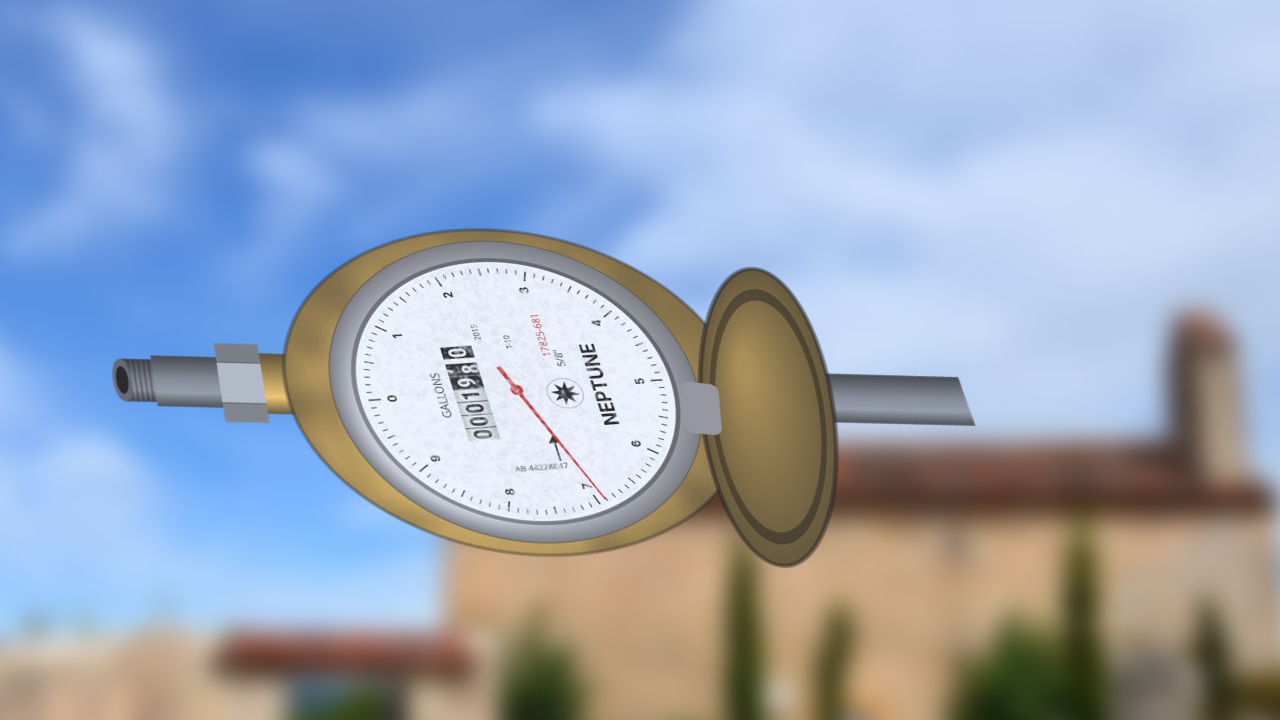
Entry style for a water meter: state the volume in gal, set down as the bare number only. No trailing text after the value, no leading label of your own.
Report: 1976.9
